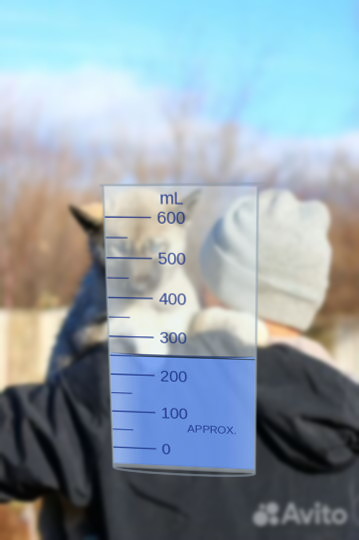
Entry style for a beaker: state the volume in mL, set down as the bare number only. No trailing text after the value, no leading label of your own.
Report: 250
